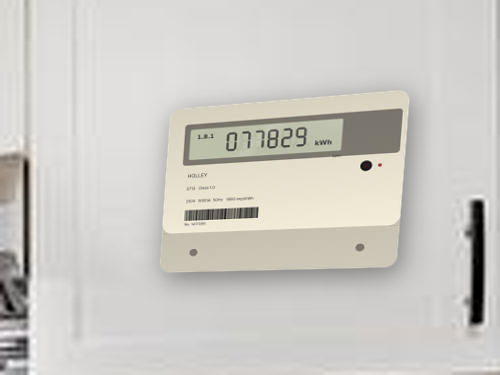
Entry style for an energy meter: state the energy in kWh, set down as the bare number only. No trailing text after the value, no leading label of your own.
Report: 77829
